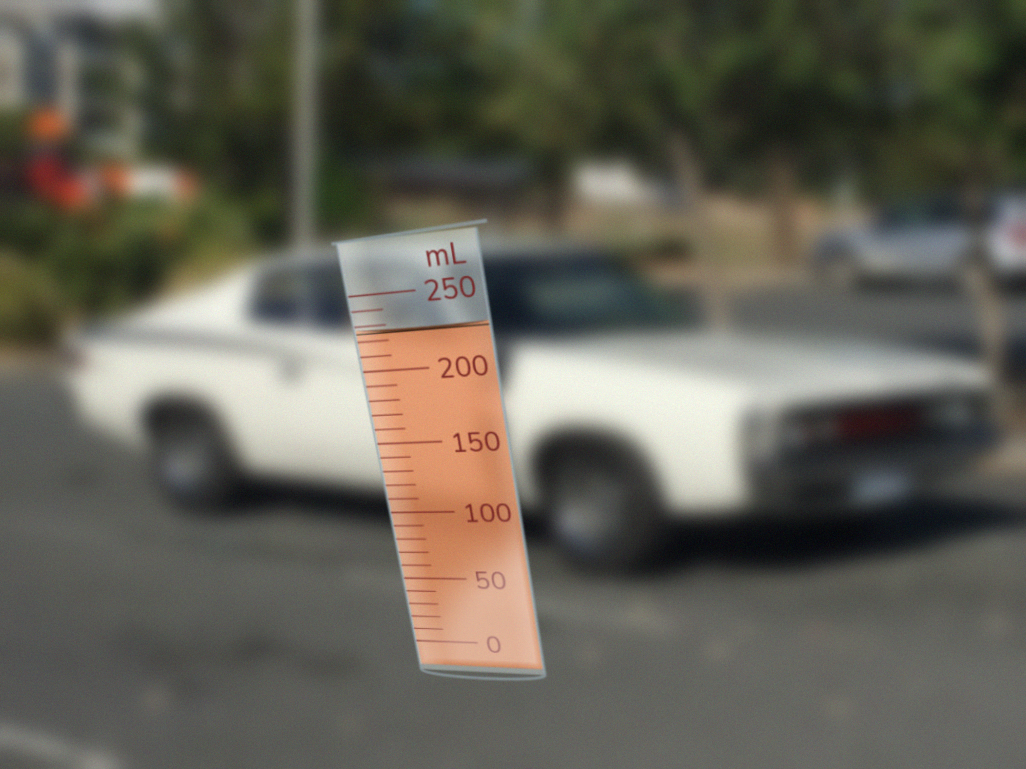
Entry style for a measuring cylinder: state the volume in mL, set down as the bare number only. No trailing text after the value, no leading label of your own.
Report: 225
